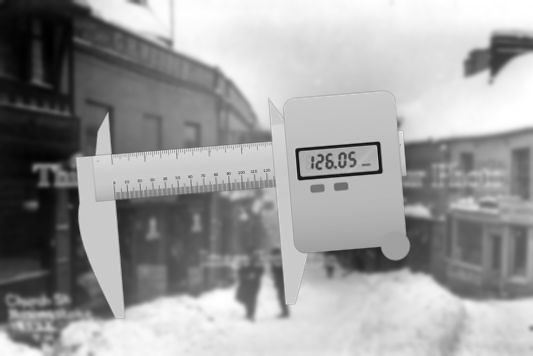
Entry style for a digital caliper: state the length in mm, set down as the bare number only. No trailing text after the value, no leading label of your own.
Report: 126.05
